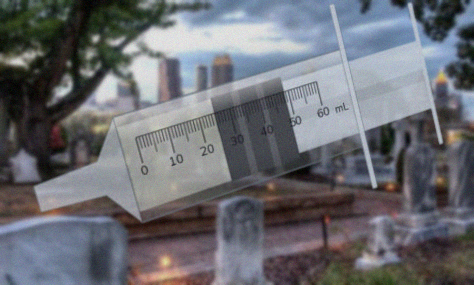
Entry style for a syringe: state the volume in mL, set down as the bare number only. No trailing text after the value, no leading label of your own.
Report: 25
